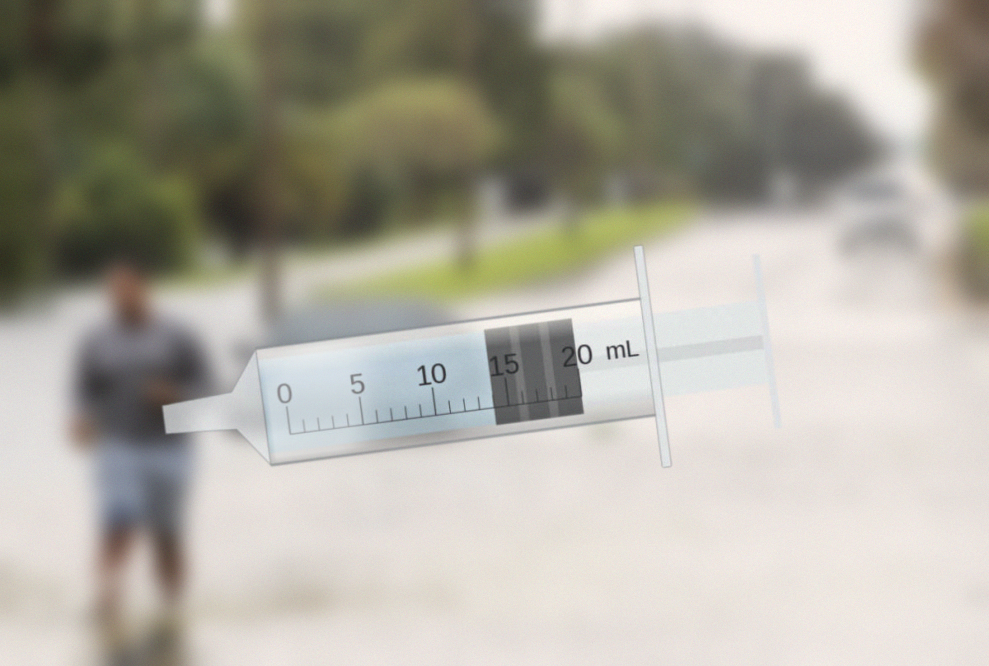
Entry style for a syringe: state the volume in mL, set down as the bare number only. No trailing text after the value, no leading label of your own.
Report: 14
